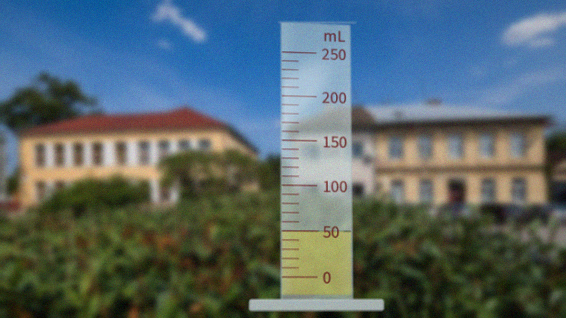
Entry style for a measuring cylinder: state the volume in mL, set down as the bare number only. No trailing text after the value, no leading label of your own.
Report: 50
